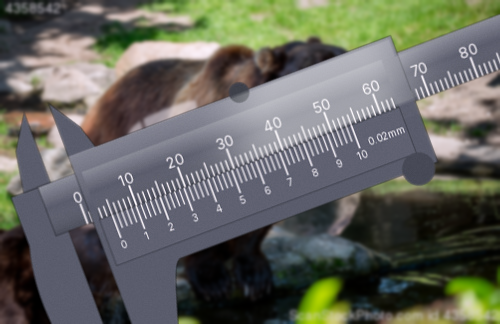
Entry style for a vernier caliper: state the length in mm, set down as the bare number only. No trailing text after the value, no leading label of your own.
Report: 5.0
